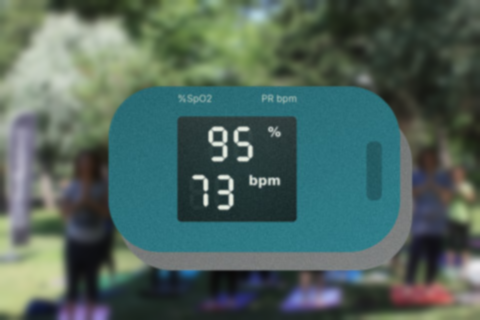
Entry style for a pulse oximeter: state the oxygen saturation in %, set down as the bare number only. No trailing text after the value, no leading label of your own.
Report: 95
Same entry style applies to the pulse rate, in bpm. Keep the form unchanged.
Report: 73
